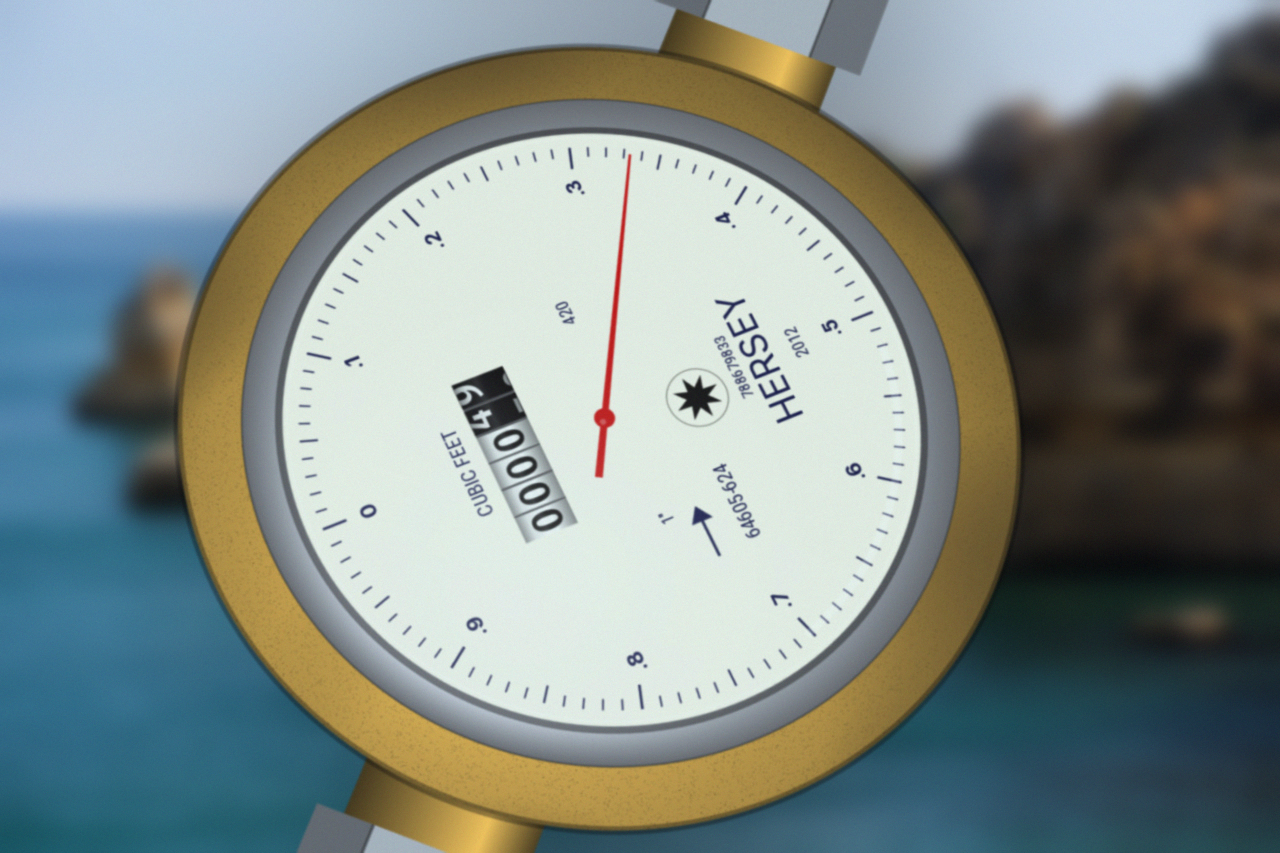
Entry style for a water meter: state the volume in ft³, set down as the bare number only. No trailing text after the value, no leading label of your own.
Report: 49.33
